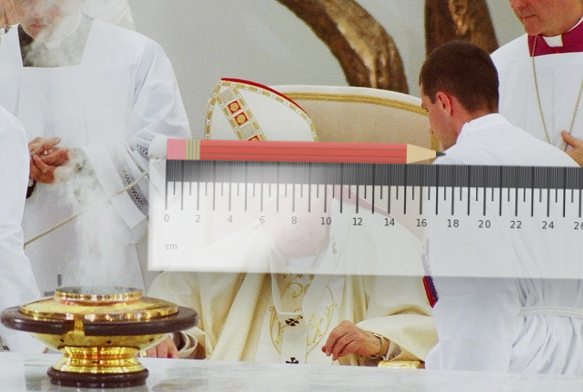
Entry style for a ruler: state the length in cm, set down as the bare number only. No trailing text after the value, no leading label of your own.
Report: 17.5
